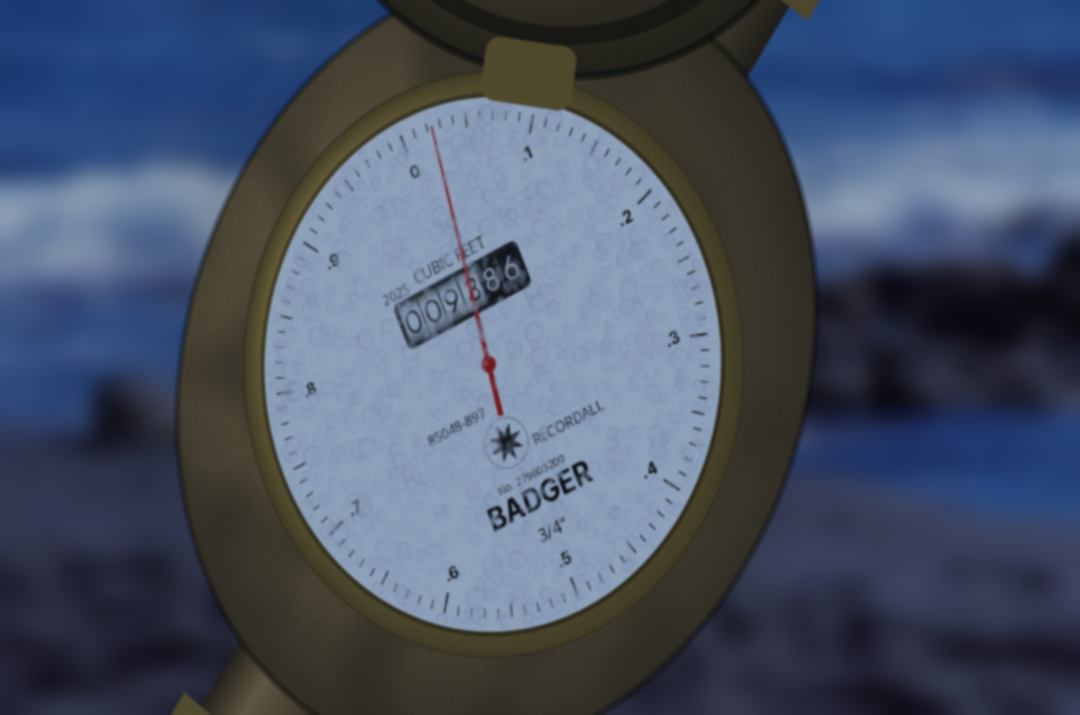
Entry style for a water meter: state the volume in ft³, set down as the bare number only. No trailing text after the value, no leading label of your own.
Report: 9386.02
